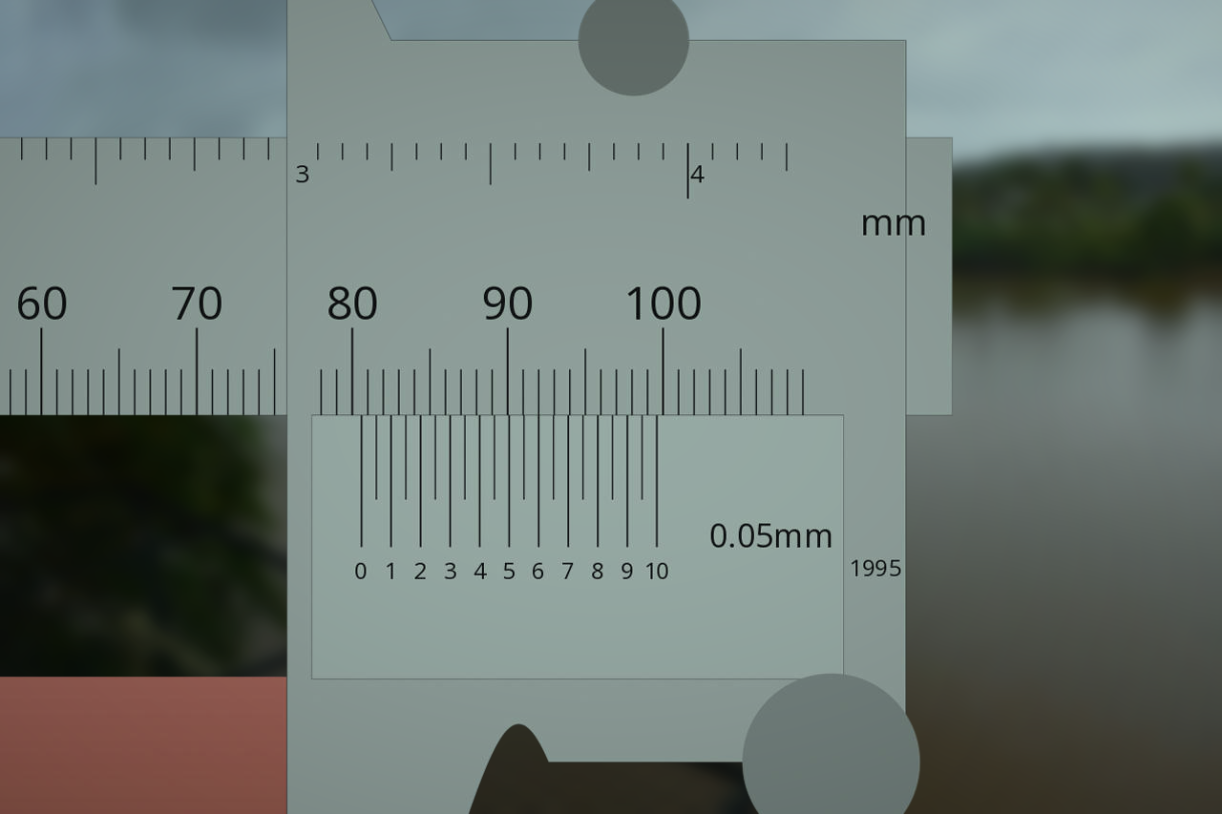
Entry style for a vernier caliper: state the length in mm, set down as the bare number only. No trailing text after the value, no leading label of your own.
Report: 80.6
